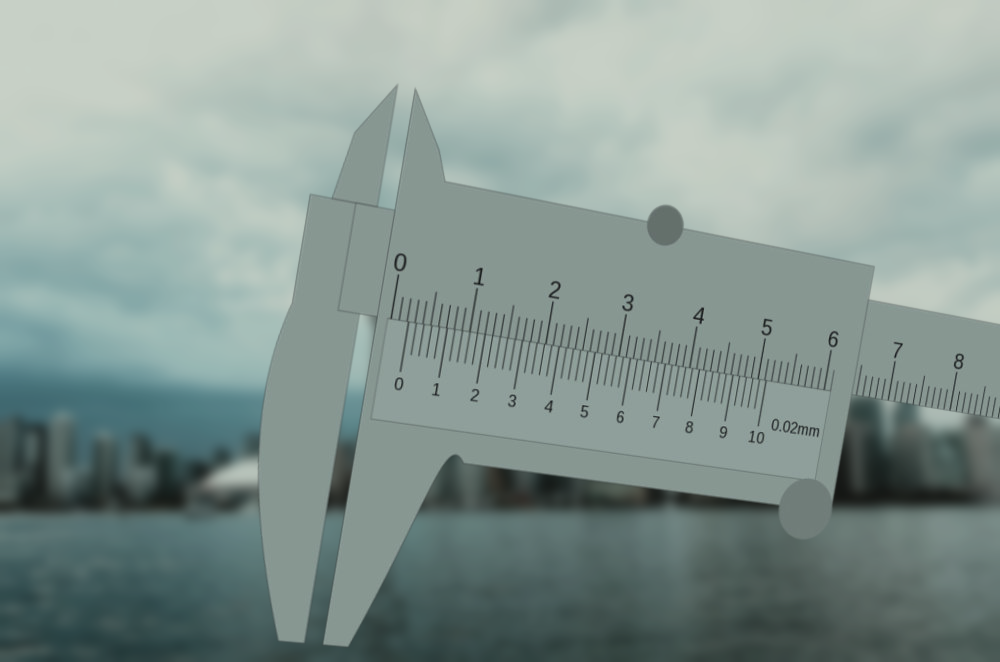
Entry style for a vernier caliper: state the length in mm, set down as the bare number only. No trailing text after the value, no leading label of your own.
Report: 2.2
